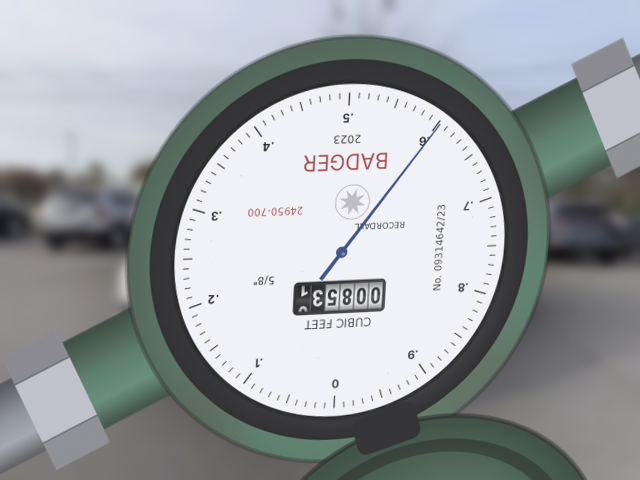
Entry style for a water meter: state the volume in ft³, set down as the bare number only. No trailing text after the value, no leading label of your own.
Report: 8530.60
